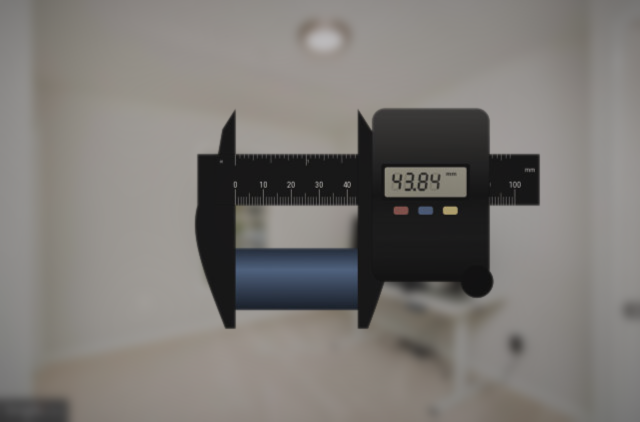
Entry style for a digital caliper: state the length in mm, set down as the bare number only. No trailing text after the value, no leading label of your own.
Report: 43.84
